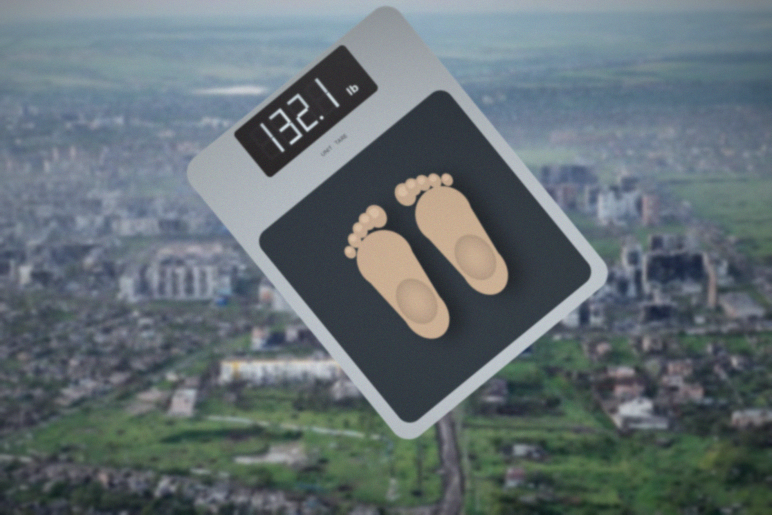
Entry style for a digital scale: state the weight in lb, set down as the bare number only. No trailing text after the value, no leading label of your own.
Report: 132.1
